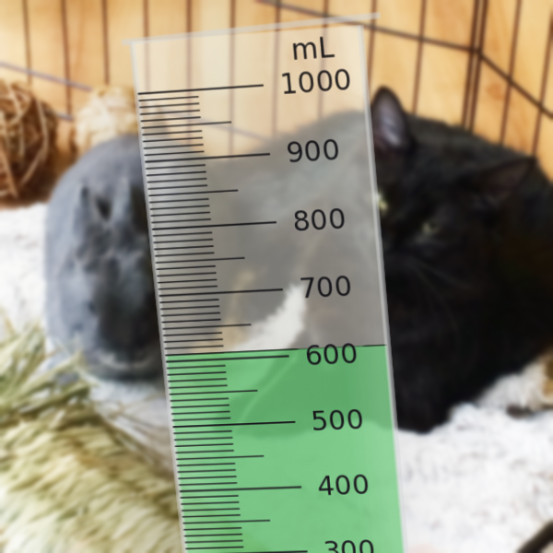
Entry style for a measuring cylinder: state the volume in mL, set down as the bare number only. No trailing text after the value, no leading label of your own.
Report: 610
